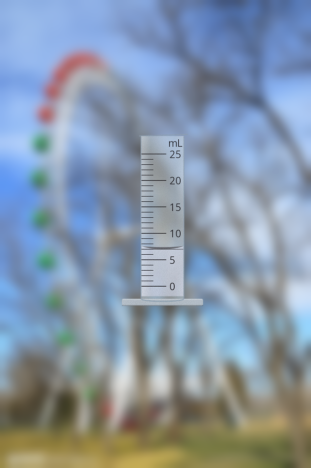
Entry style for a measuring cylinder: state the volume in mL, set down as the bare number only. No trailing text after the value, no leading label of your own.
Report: 7
